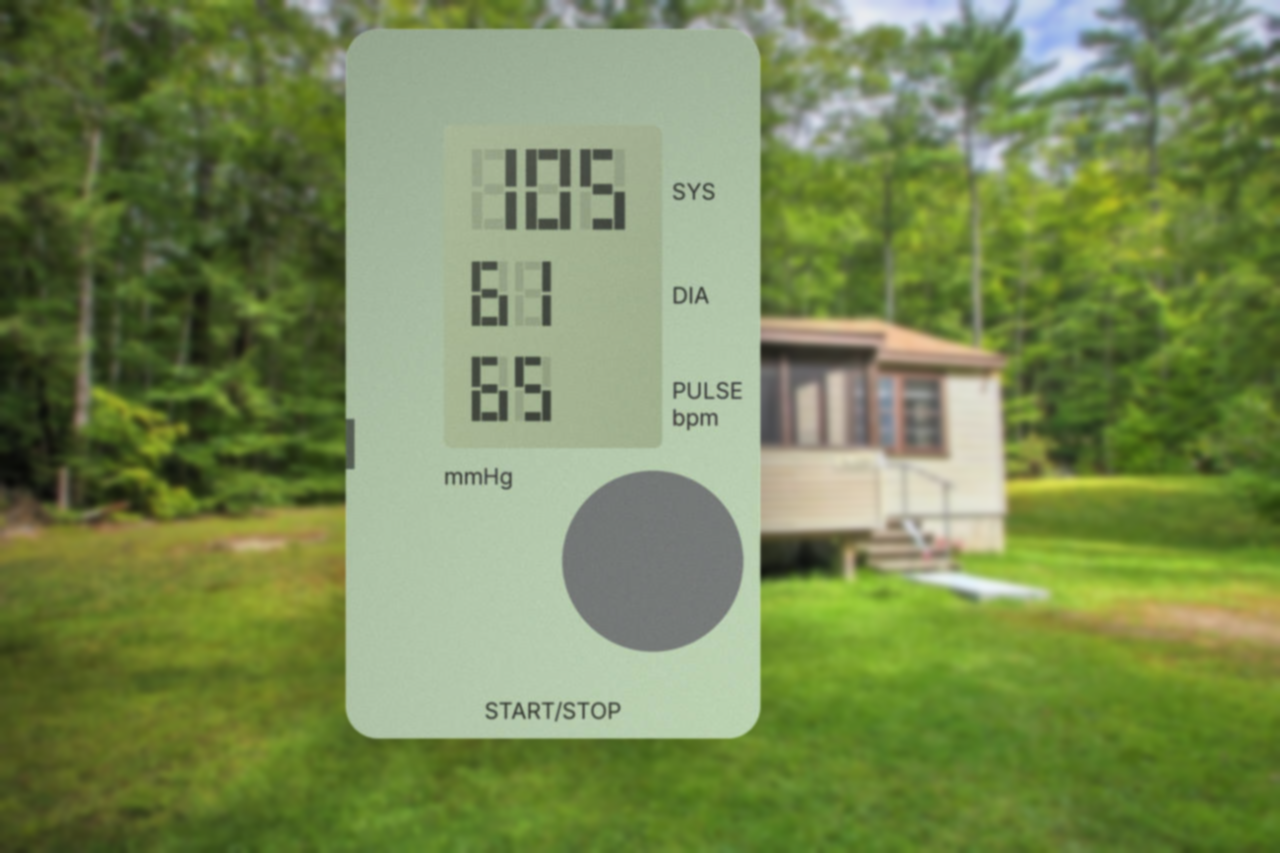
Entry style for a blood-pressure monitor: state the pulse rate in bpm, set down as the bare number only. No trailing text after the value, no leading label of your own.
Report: 65
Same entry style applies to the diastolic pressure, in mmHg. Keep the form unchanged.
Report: 61
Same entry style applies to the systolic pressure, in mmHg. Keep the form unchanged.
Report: 105
